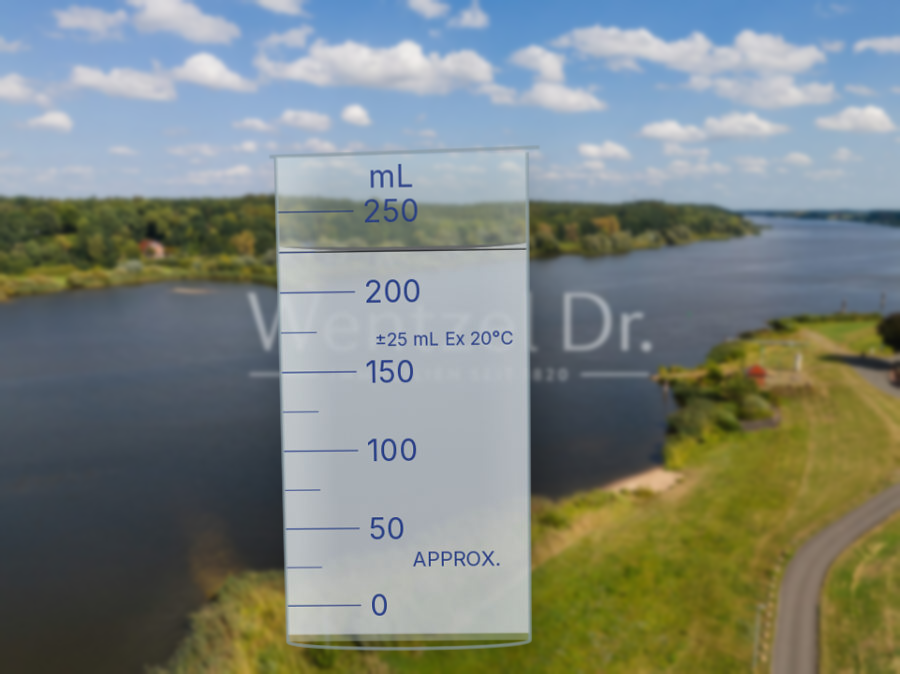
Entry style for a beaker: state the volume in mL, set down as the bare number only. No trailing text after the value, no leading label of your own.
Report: 225
